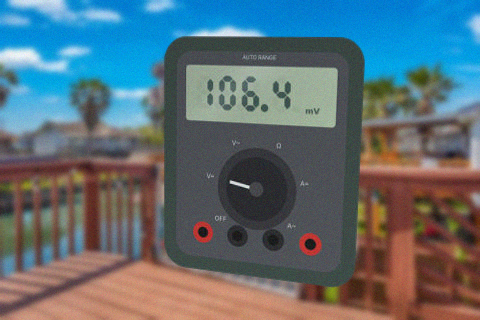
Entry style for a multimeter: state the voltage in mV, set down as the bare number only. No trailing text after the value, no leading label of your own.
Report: 106.4
